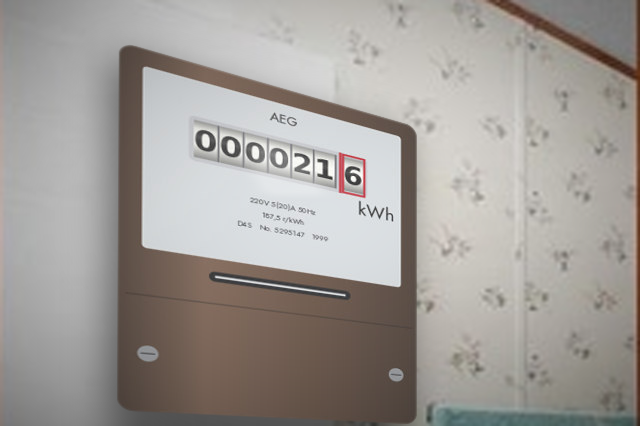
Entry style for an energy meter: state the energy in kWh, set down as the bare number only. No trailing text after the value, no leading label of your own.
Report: 21.6
